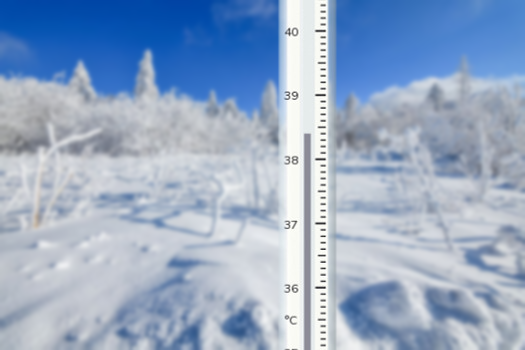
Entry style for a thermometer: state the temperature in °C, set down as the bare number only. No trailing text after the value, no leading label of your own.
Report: 38.4
